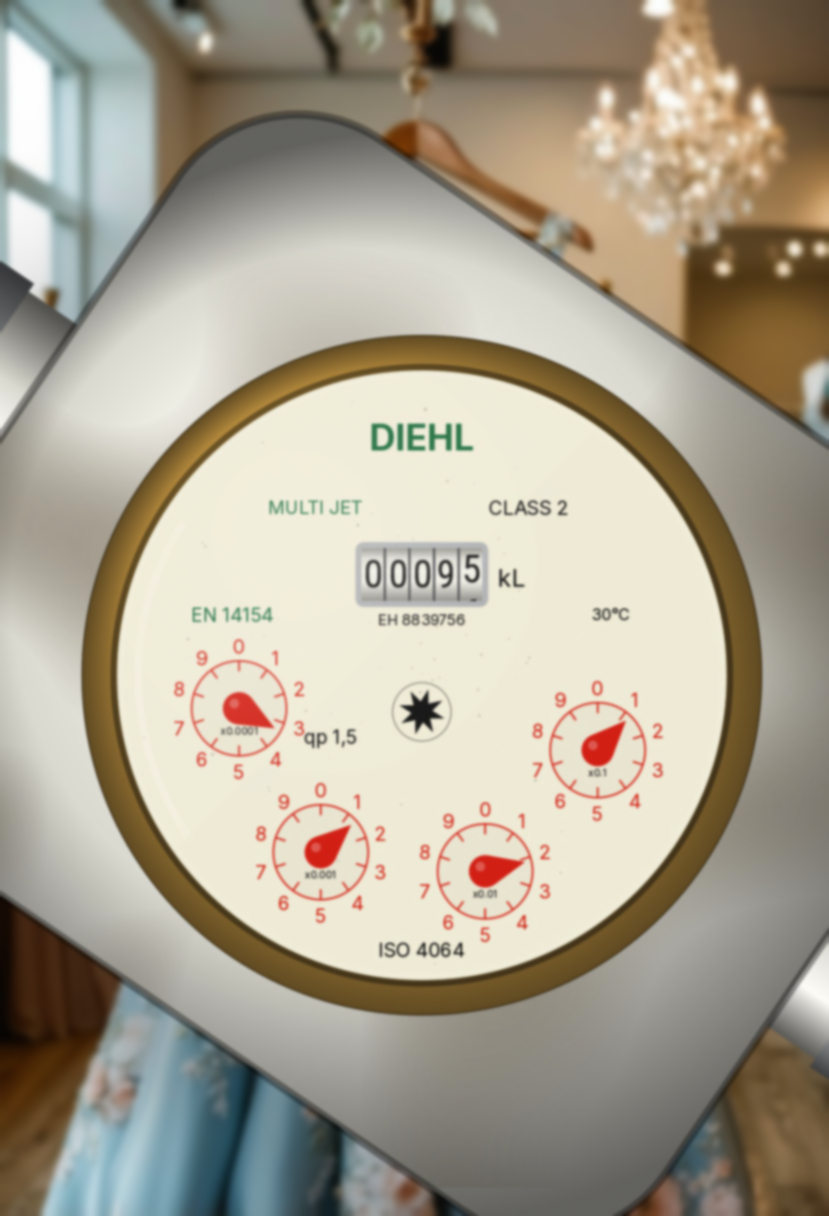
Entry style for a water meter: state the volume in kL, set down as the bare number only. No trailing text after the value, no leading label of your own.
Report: 95.1213
